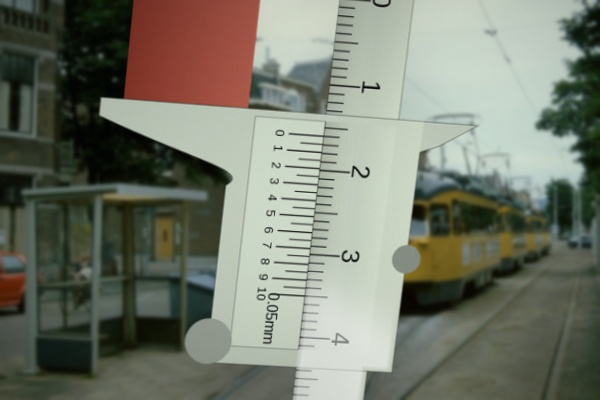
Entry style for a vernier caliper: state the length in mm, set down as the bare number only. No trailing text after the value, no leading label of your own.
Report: 16.0
